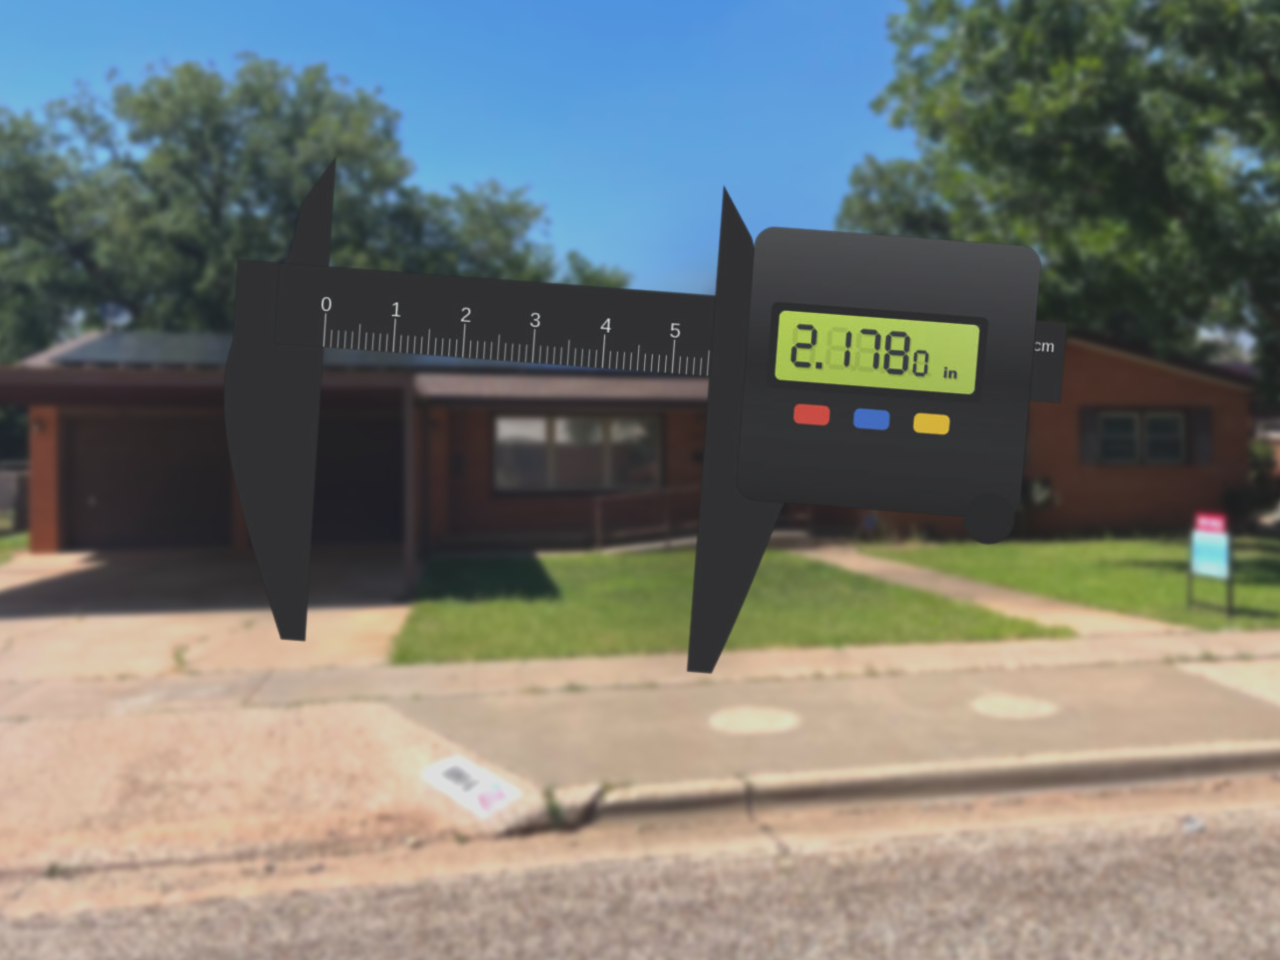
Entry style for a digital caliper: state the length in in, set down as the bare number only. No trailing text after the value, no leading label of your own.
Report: 2.1780
